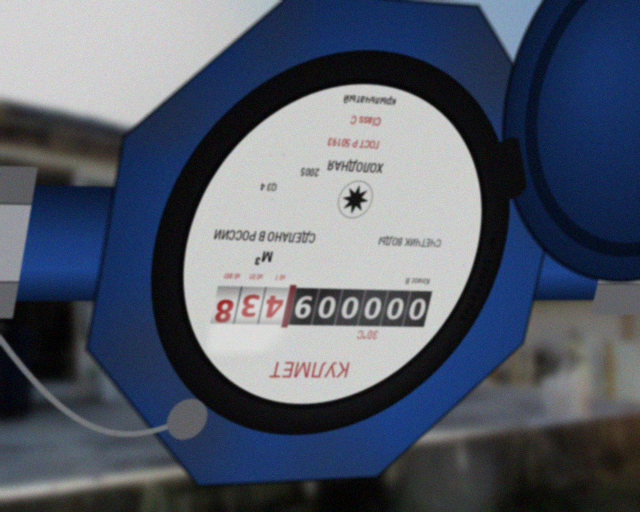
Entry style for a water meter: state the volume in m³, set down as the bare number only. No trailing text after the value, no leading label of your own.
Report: 9.438
